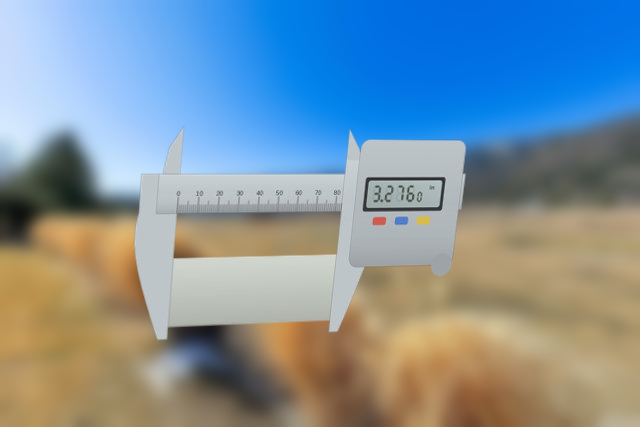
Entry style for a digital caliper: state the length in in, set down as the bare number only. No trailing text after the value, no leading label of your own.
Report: 3.2760
